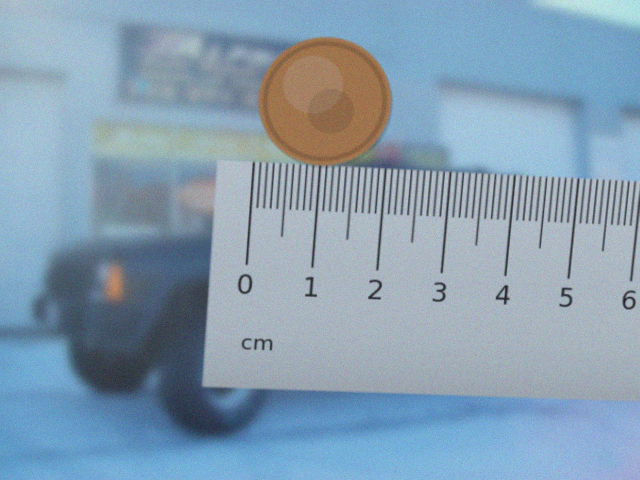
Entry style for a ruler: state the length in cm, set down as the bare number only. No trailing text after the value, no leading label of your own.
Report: 2
